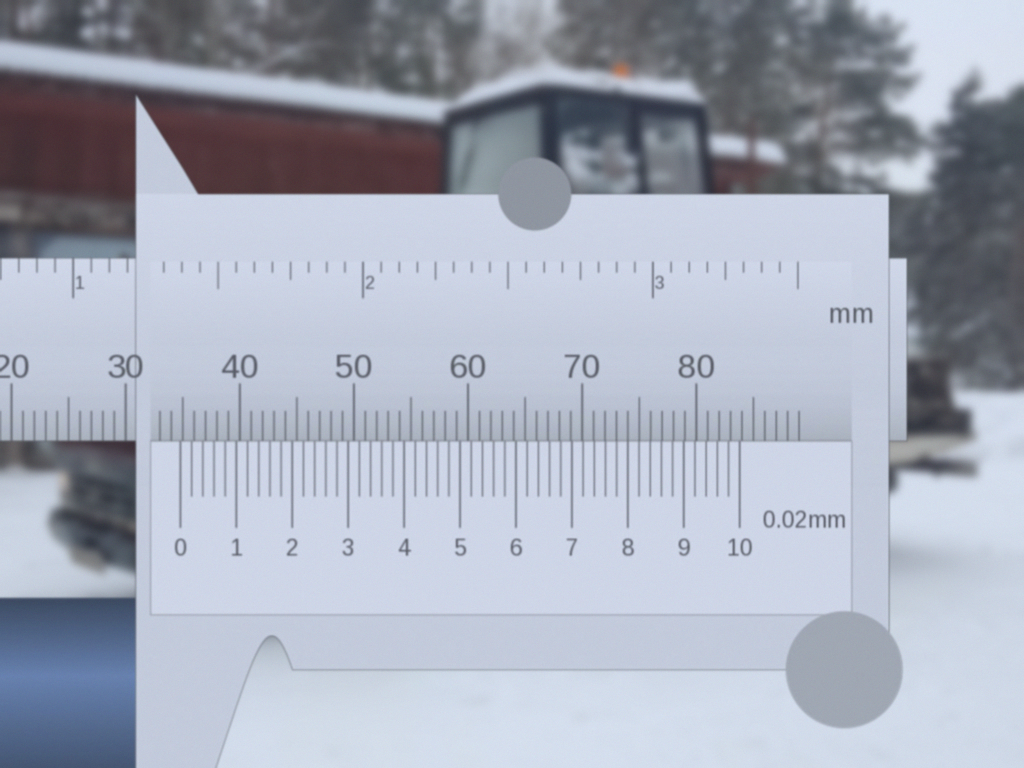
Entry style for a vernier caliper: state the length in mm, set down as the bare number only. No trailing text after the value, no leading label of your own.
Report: 34.8
